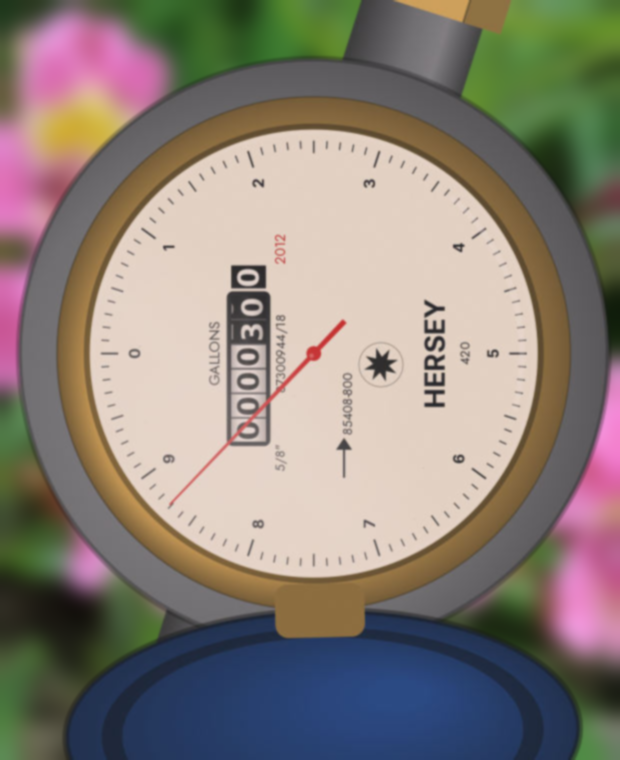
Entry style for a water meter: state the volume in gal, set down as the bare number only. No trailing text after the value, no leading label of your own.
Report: 298.7
